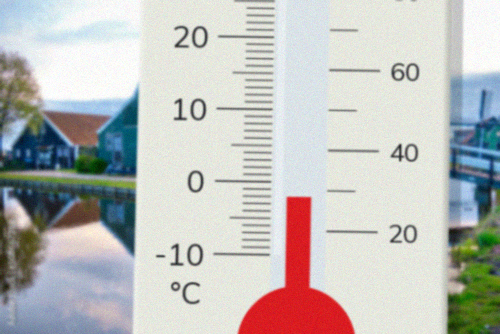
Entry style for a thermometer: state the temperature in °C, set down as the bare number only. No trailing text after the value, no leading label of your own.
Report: -2
